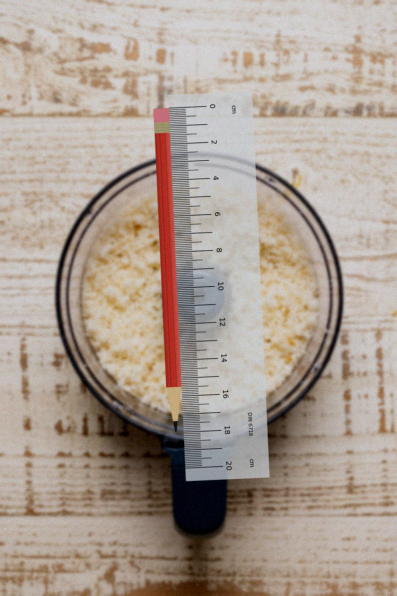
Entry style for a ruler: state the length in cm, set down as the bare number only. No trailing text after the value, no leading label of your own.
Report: 18
